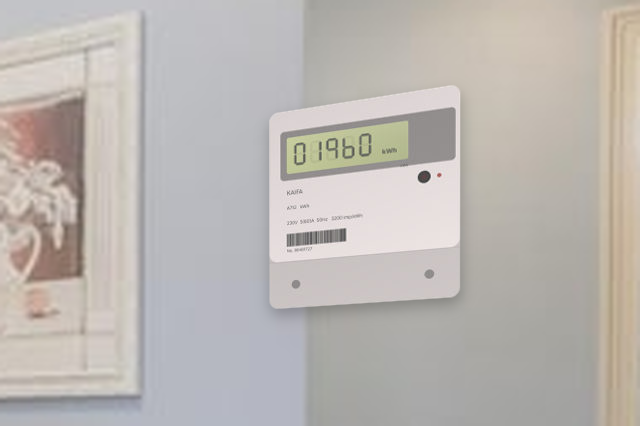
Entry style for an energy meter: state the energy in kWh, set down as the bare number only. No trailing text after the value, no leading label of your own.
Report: 1960
